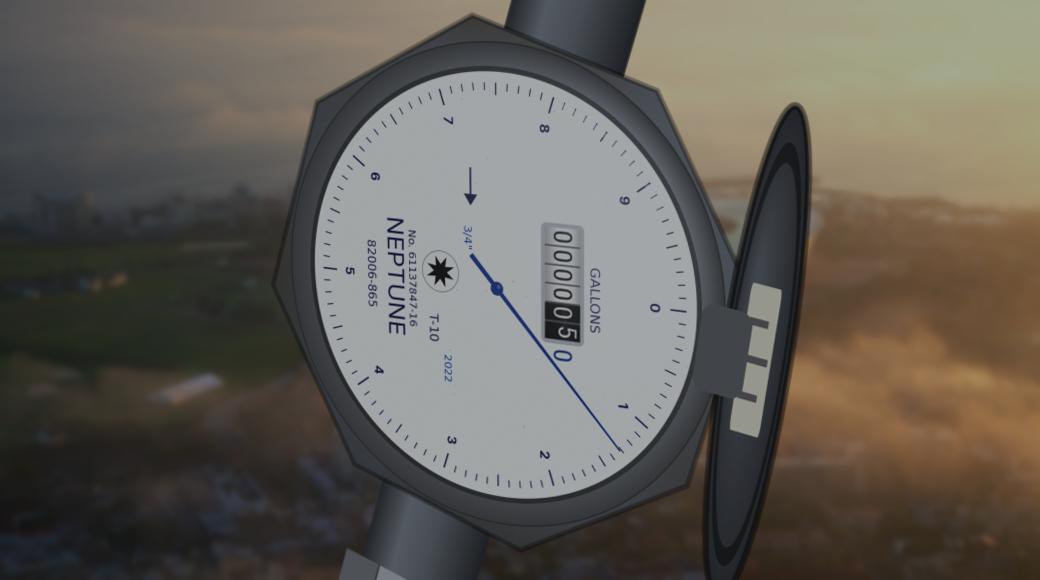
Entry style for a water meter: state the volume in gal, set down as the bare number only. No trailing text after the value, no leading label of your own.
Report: 51.3
